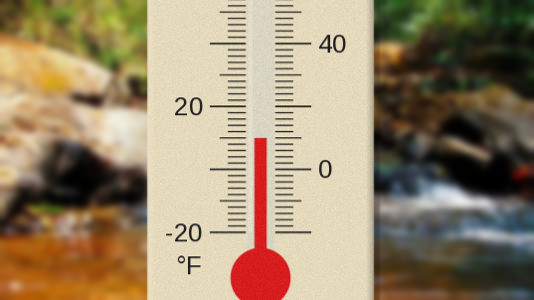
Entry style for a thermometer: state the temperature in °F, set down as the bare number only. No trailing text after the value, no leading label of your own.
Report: 10
